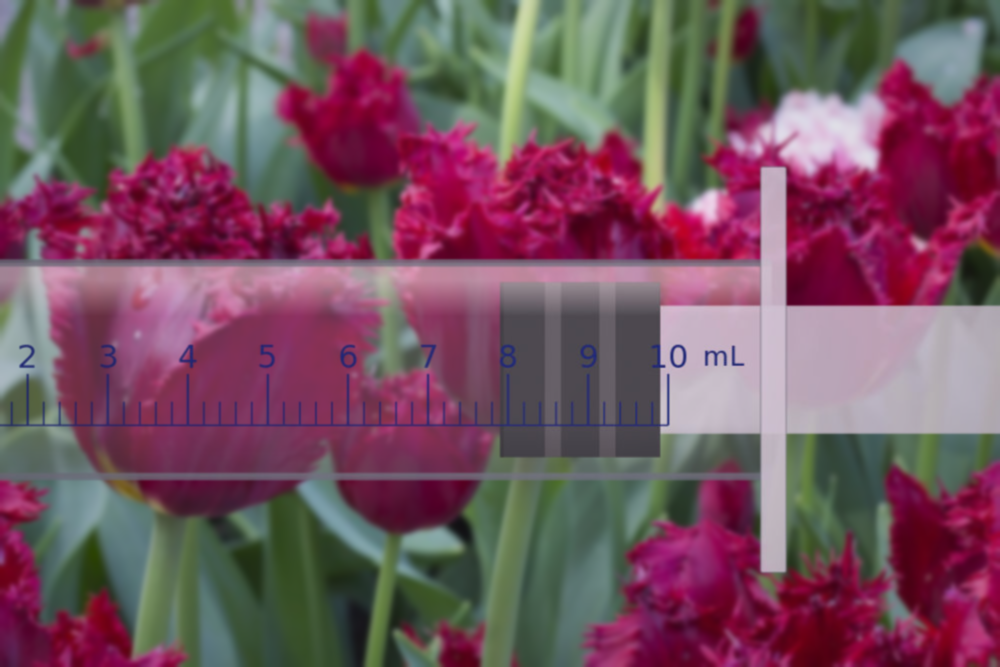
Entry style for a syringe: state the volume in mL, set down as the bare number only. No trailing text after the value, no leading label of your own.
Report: 7.9
